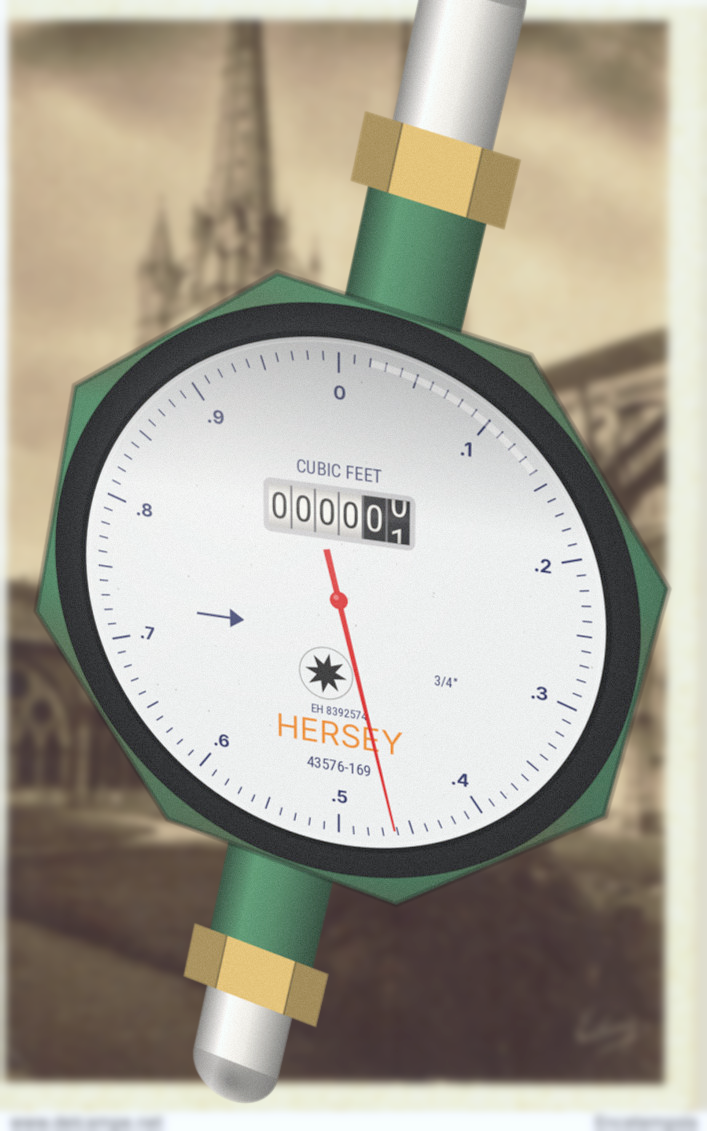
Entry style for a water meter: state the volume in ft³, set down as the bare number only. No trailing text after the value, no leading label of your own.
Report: 0.46
